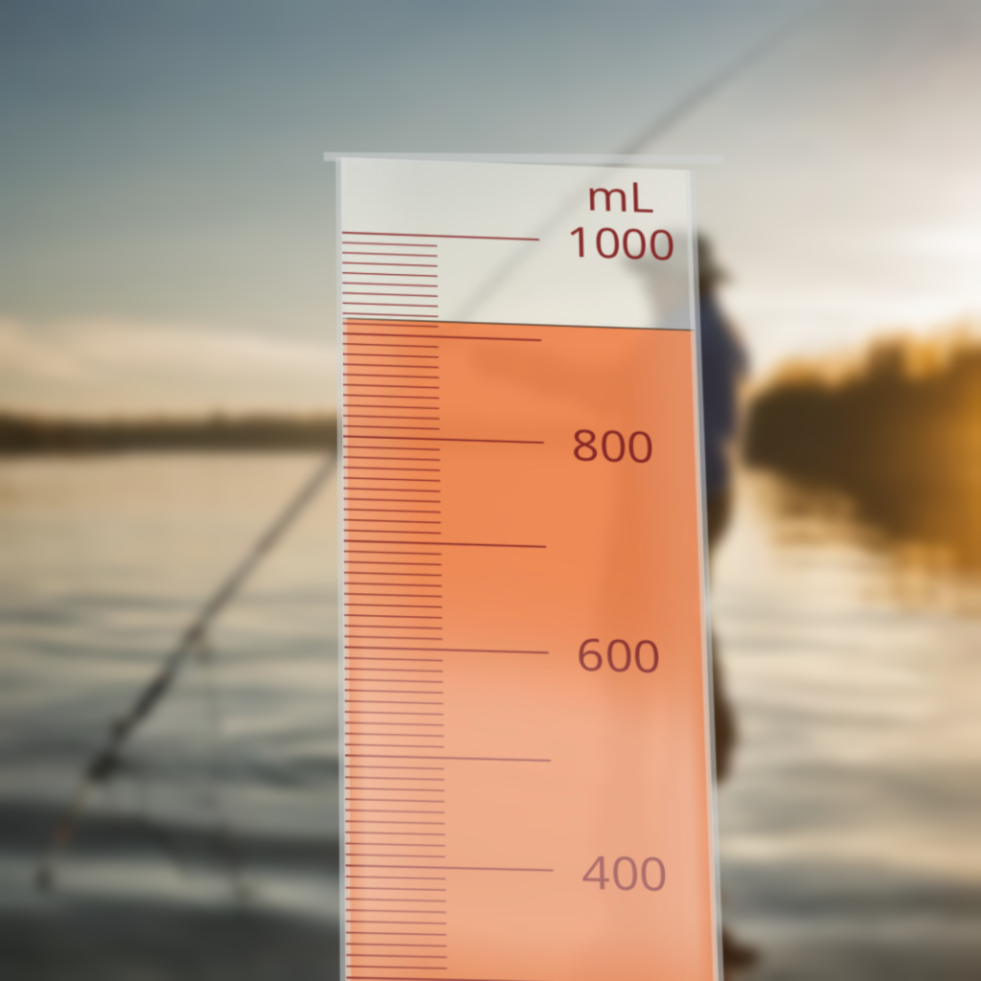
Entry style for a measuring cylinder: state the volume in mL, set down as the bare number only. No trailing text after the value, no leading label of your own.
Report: 915
